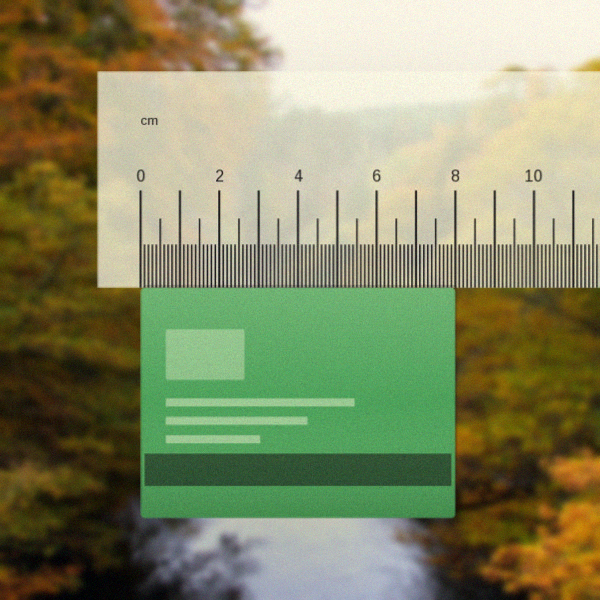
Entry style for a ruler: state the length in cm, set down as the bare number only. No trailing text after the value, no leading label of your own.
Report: 8
